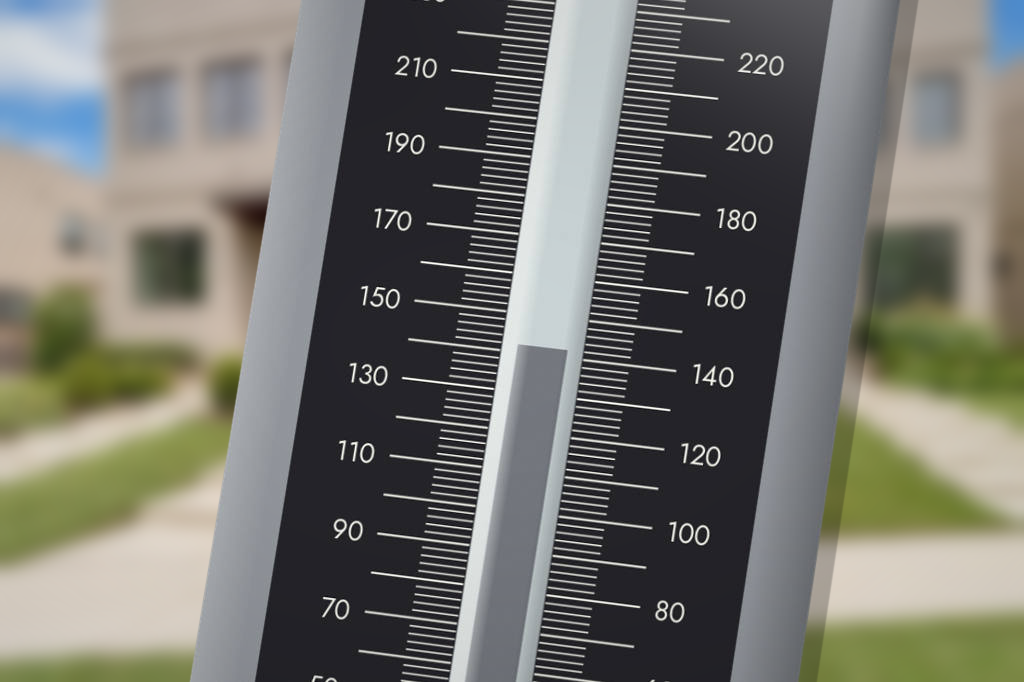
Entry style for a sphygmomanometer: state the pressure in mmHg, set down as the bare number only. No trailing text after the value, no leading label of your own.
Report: 142
